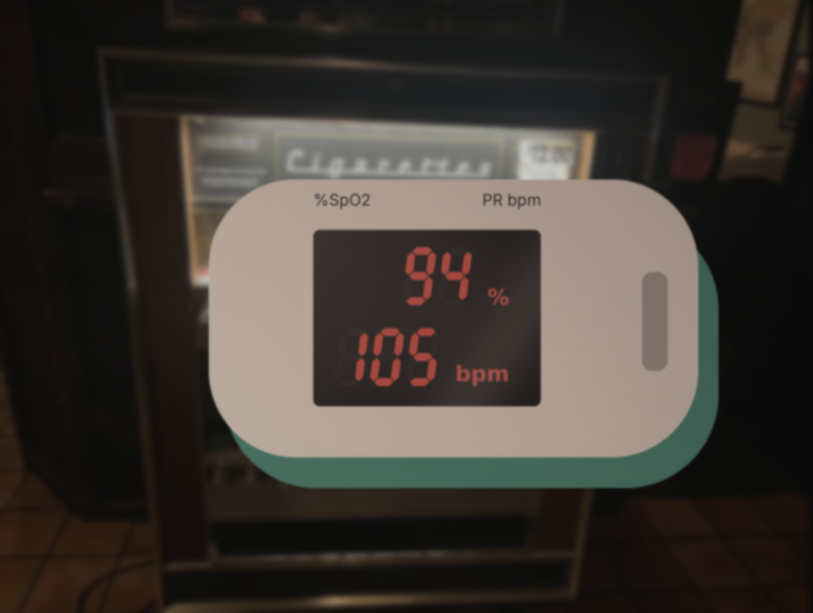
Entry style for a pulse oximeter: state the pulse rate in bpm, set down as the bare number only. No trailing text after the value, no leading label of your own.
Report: 105
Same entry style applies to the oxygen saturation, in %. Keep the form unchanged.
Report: 94
